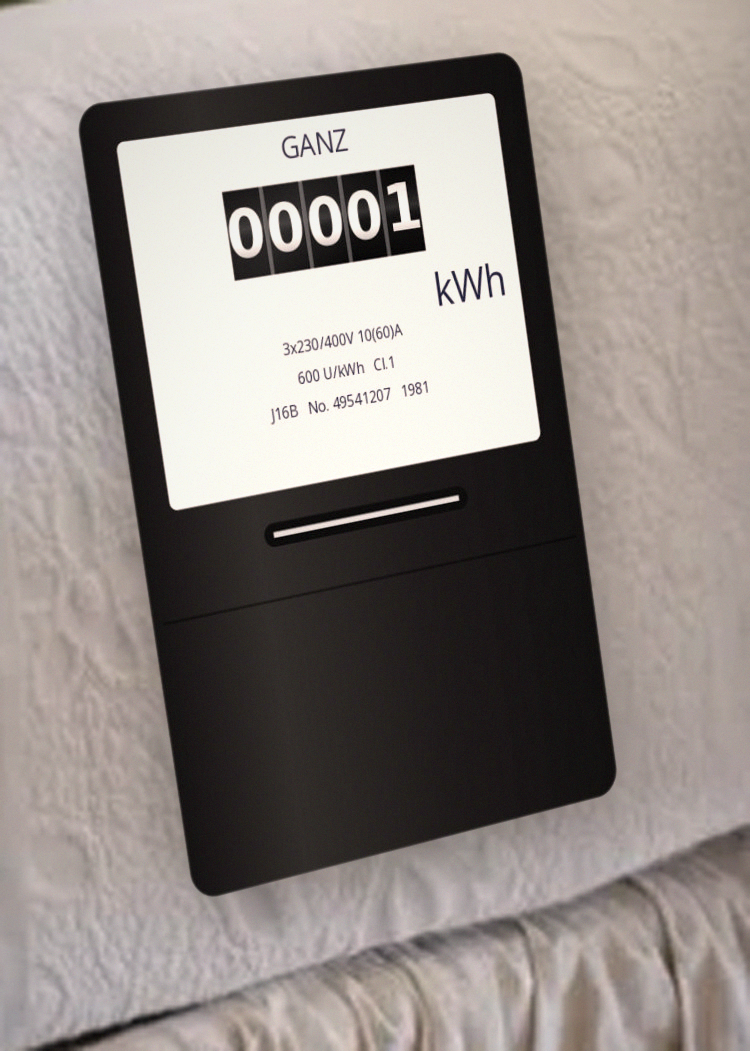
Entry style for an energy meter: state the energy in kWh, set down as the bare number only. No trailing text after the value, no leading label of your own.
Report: 1
